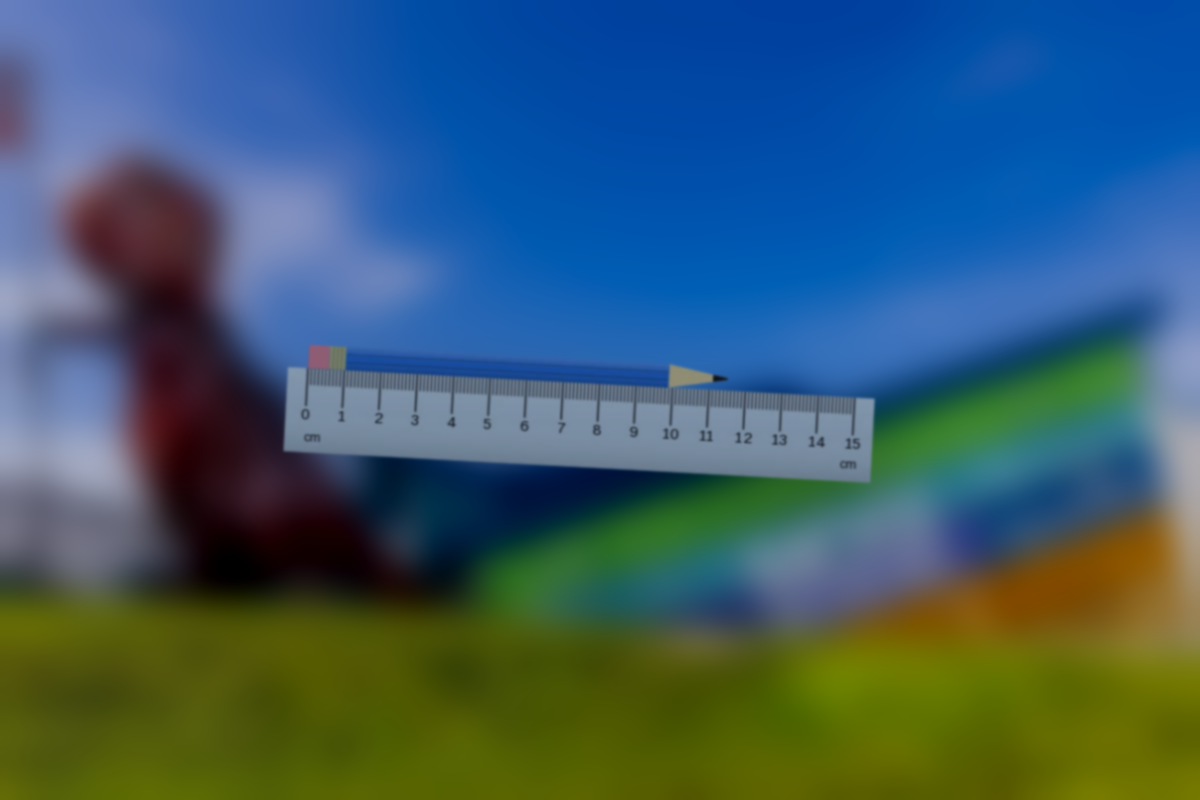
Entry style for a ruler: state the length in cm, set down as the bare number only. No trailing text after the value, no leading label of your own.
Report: 11.5
